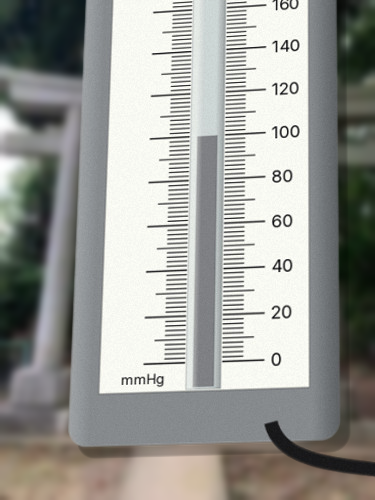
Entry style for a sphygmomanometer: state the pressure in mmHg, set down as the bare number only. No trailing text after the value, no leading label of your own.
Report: 100
